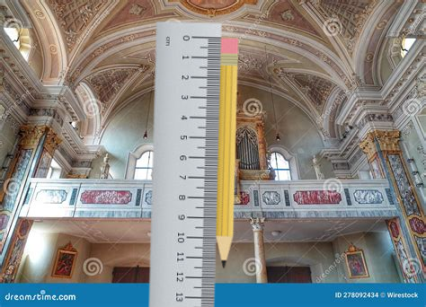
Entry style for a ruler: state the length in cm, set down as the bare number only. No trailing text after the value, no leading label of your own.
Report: 11.5
